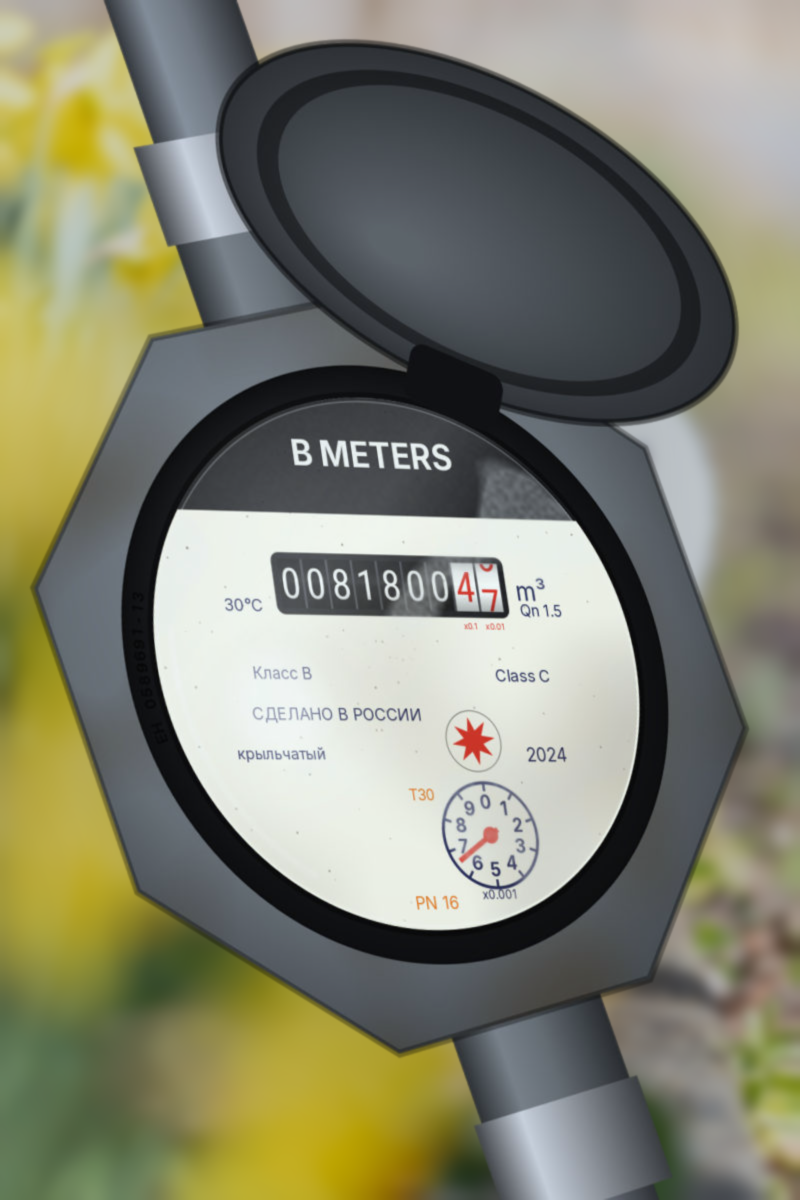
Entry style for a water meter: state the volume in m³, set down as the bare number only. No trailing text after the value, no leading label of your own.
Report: 81800.466
